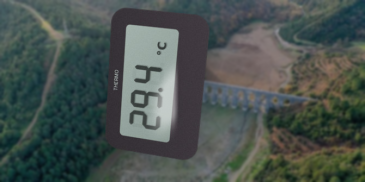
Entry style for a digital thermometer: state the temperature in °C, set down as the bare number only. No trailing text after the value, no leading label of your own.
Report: 29.4
